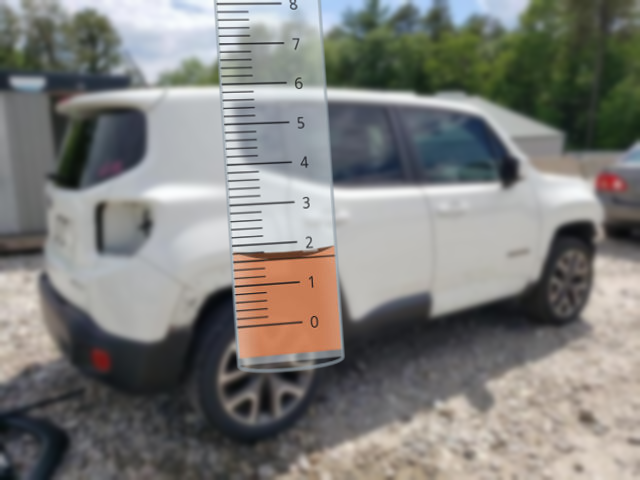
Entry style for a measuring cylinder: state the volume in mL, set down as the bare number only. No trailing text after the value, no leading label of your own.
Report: 1.6
